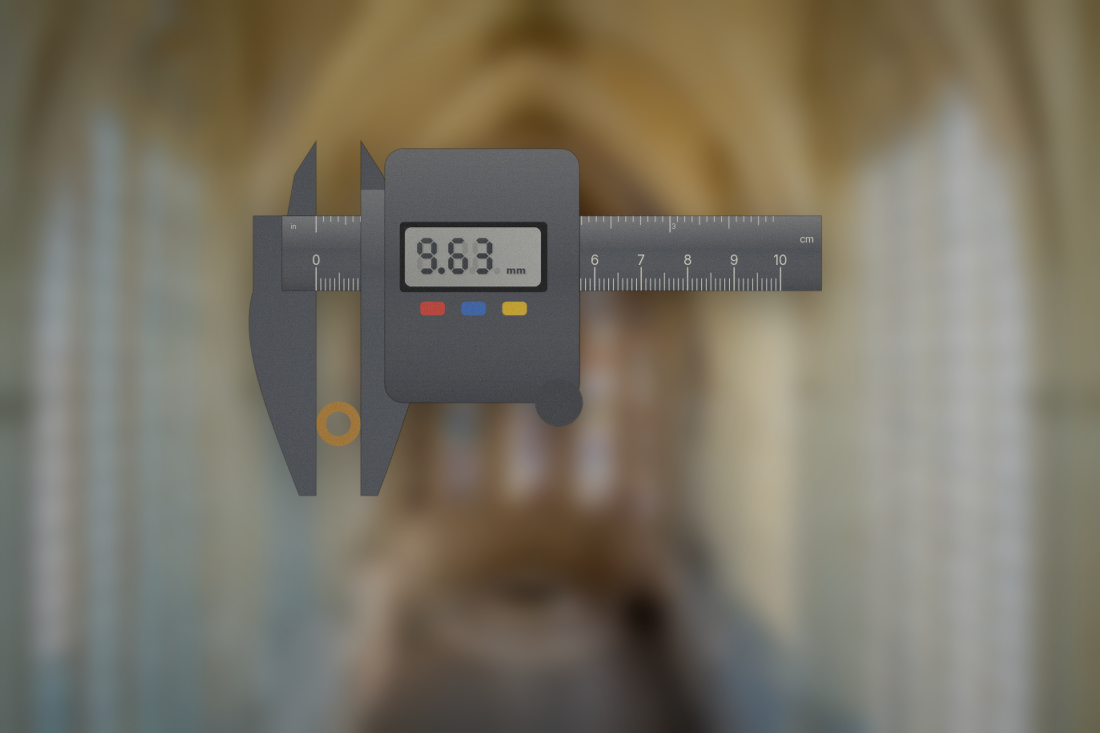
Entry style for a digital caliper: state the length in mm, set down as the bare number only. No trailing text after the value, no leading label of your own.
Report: 9.63
